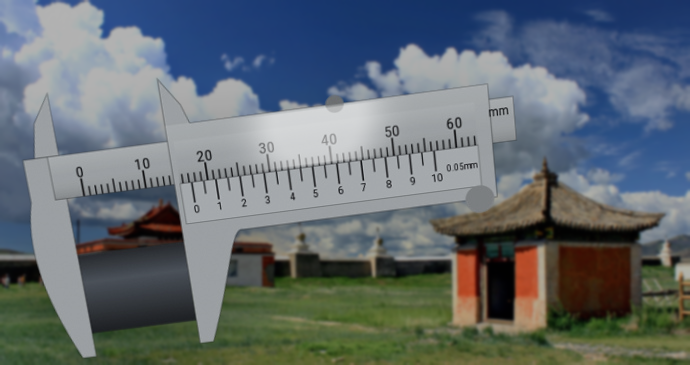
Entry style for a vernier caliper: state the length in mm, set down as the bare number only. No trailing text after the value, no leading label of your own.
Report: 17.4
